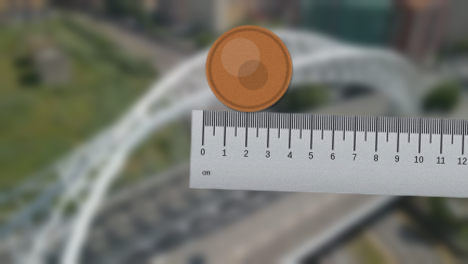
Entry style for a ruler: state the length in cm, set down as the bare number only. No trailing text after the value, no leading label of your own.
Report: 4
